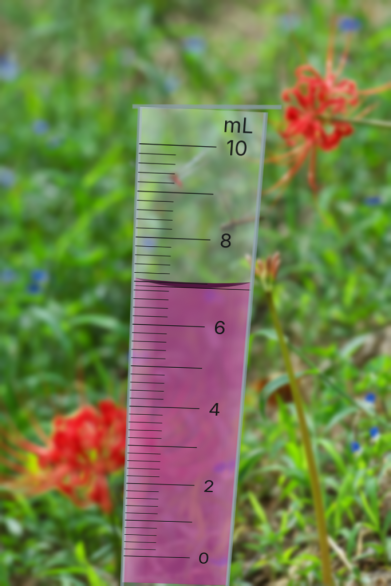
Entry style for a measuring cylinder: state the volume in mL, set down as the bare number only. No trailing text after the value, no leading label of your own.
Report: 6.9
